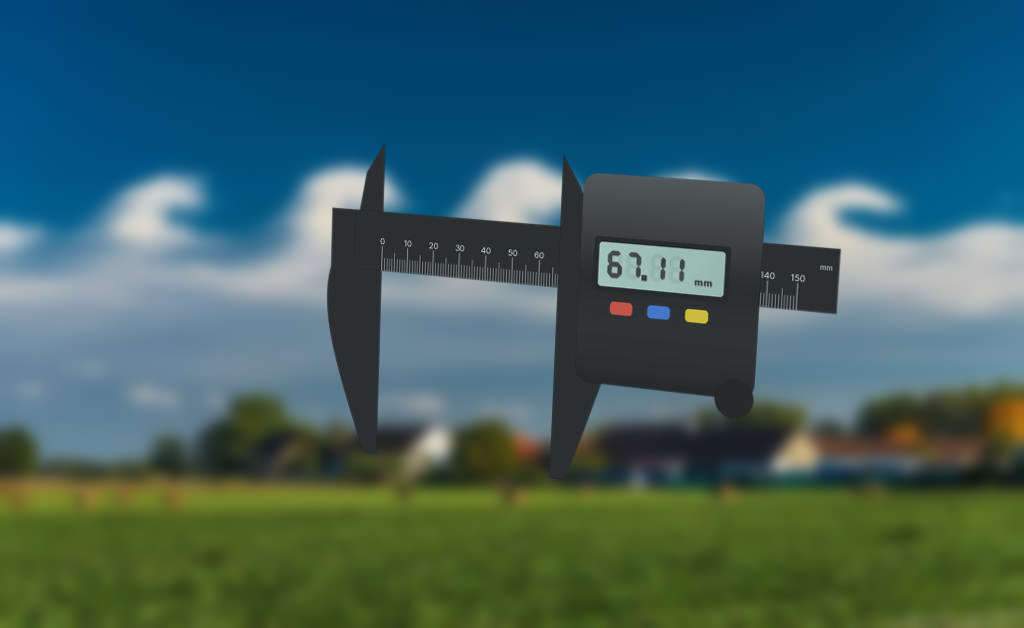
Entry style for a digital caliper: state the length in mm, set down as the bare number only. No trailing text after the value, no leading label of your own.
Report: 67.11
